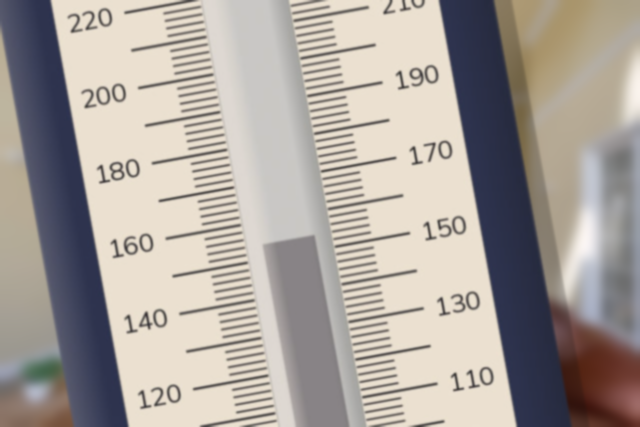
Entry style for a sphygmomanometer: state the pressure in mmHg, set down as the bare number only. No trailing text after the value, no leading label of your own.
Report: 154
